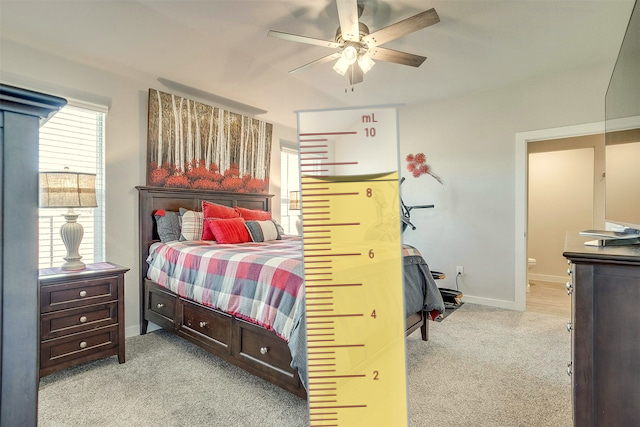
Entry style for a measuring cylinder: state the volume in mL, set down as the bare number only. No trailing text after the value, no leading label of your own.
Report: 8.4
